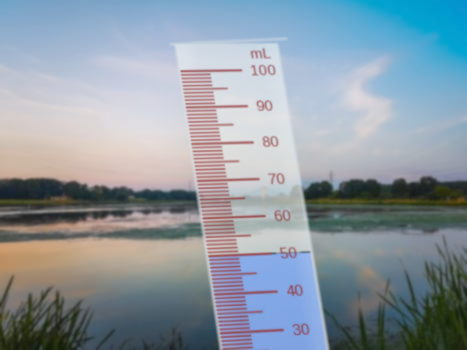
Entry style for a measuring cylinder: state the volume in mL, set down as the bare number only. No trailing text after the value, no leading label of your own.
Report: 50
